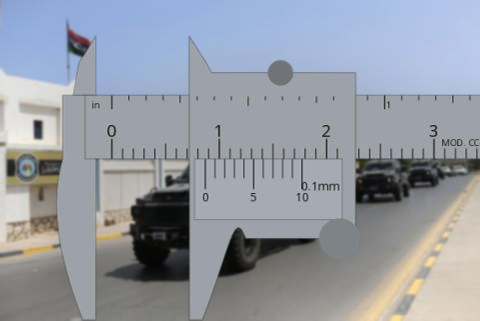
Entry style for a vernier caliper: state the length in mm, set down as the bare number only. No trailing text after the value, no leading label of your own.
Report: 8.7
